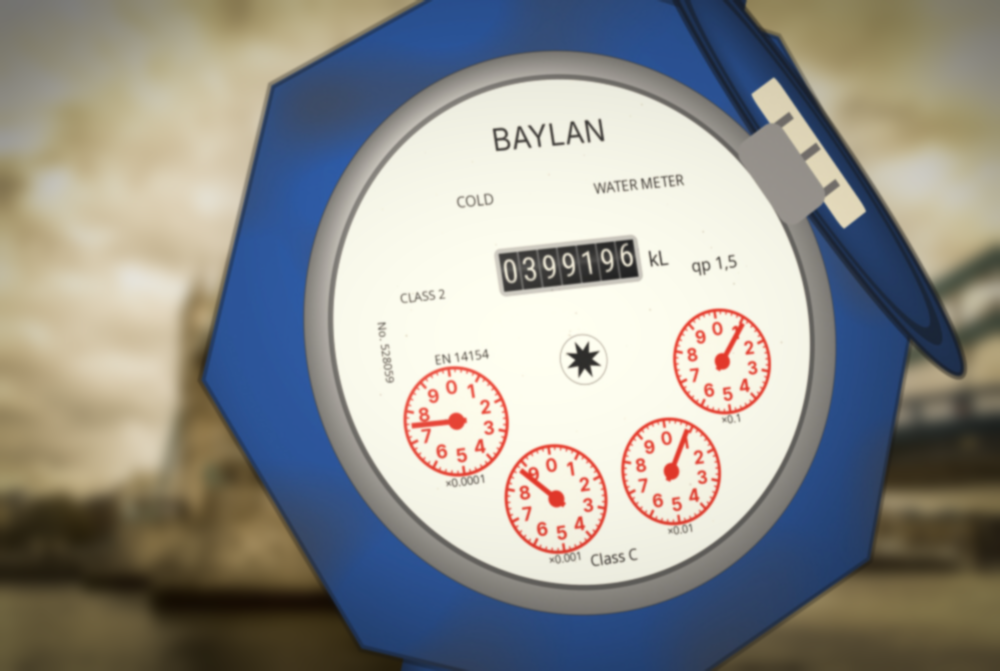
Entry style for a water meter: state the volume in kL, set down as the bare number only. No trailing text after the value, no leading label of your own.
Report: 399196.1087
